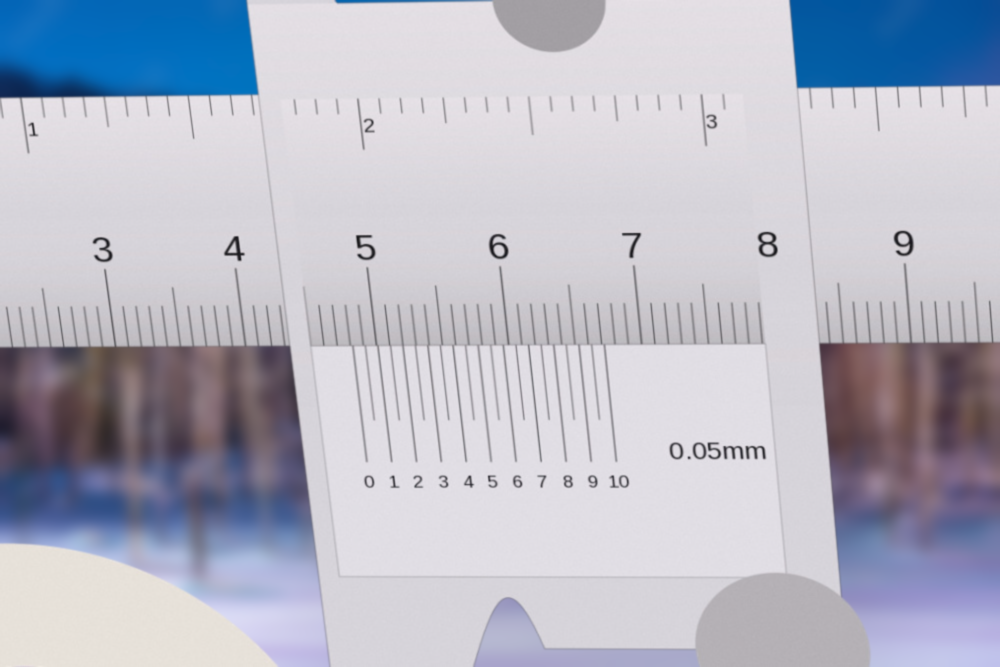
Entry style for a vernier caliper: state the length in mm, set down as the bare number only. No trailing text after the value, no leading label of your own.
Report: 48.2
